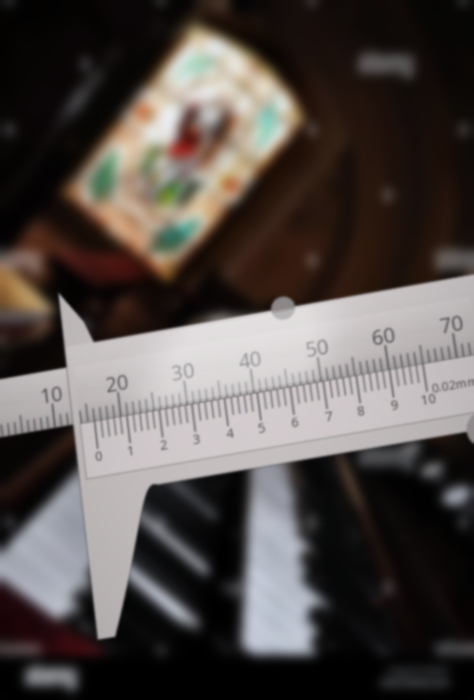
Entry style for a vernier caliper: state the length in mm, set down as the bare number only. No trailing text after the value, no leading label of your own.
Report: 16.0
